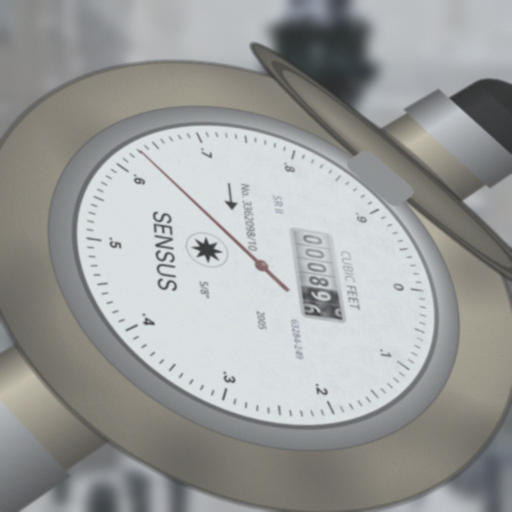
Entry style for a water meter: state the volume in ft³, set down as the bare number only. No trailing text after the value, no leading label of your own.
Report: 895.63
